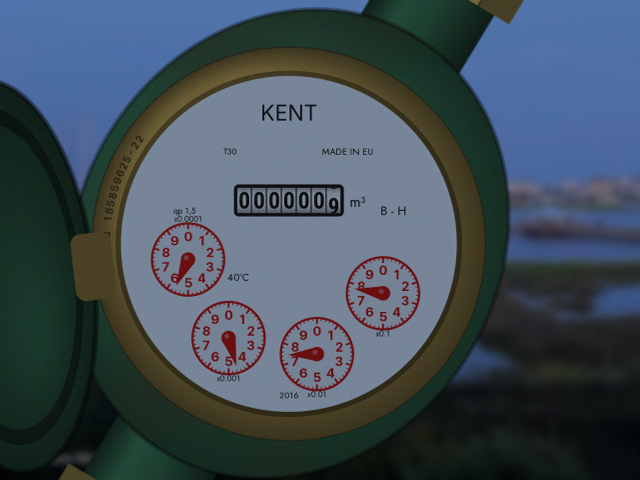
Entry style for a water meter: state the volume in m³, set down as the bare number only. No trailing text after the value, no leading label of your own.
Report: 8.7745
